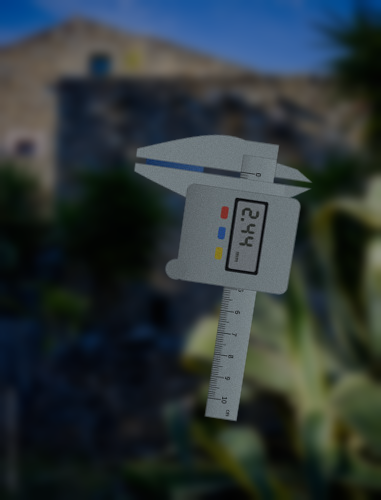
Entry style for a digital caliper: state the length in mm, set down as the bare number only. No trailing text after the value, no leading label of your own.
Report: 2.44
